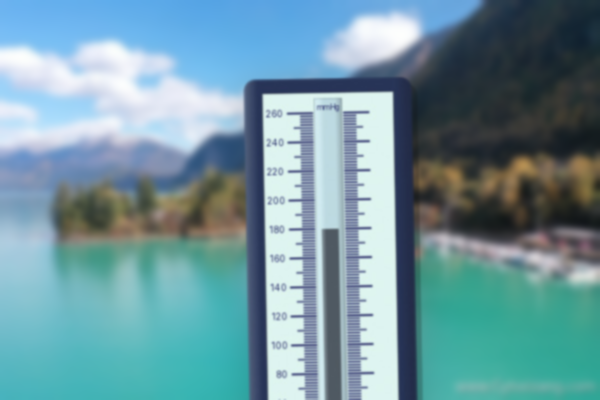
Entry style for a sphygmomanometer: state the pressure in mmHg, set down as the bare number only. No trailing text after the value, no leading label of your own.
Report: 180
